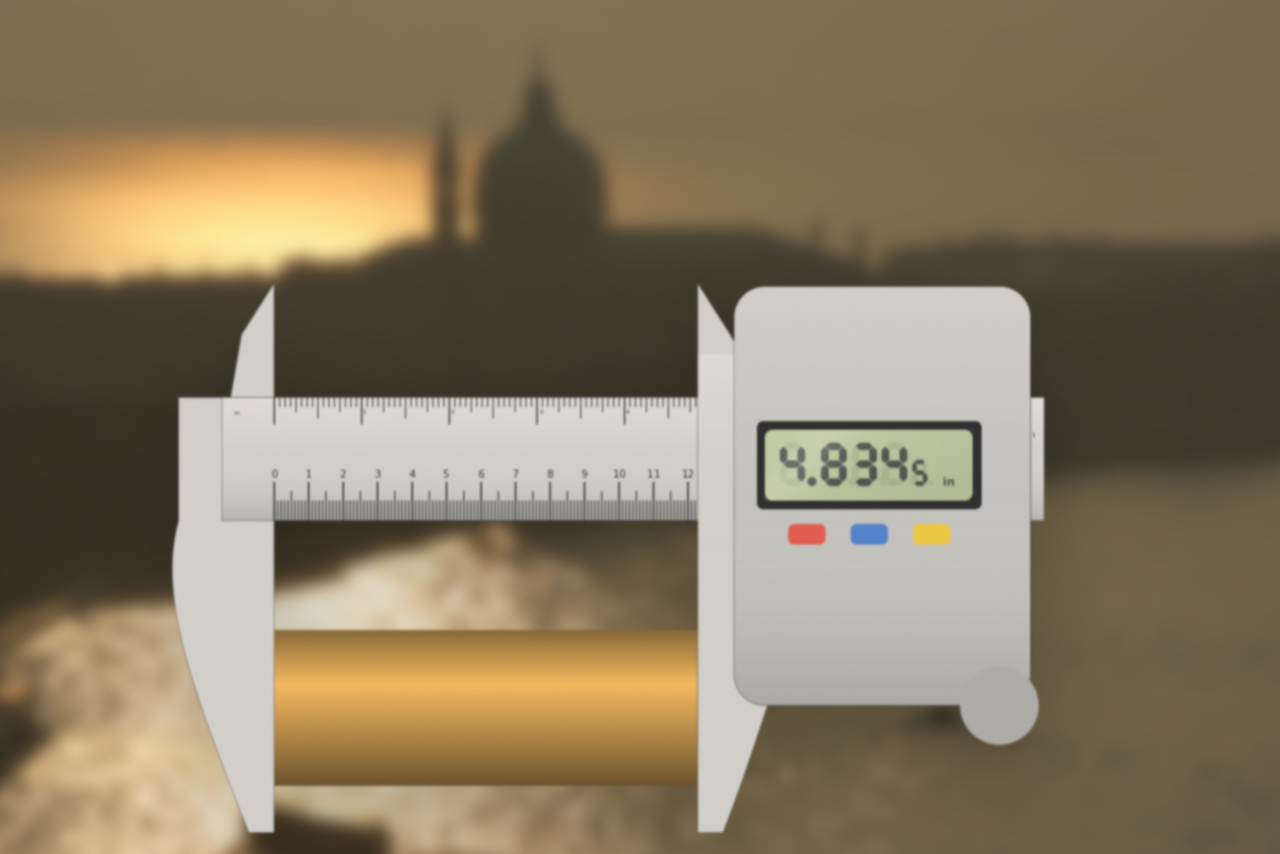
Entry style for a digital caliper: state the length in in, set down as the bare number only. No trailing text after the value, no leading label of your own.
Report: 4.8345
